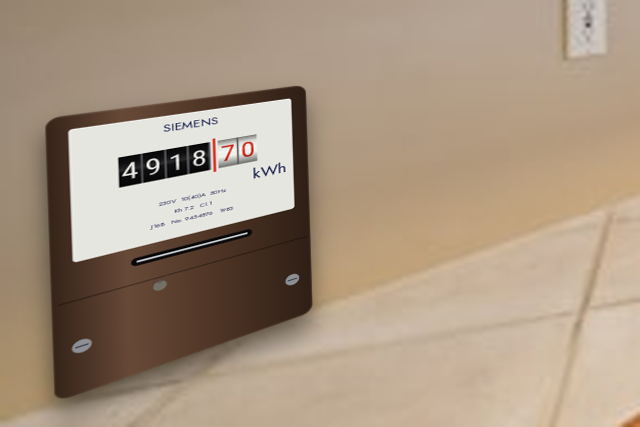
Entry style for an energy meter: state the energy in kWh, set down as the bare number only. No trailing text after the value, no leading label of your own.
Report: 4918.70
